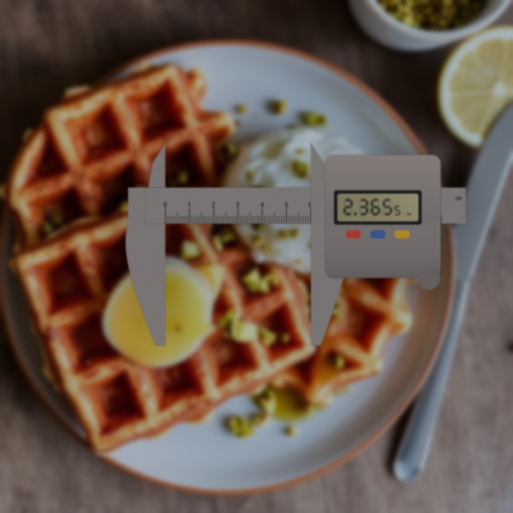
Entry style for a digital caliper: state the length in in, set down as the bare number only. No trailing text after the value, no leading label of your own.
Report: 2.3655
